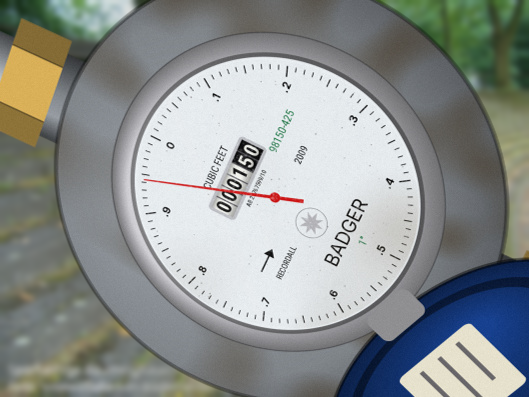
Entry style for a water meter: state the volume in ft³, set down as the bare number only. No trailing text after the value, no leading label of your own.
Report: 149.94
